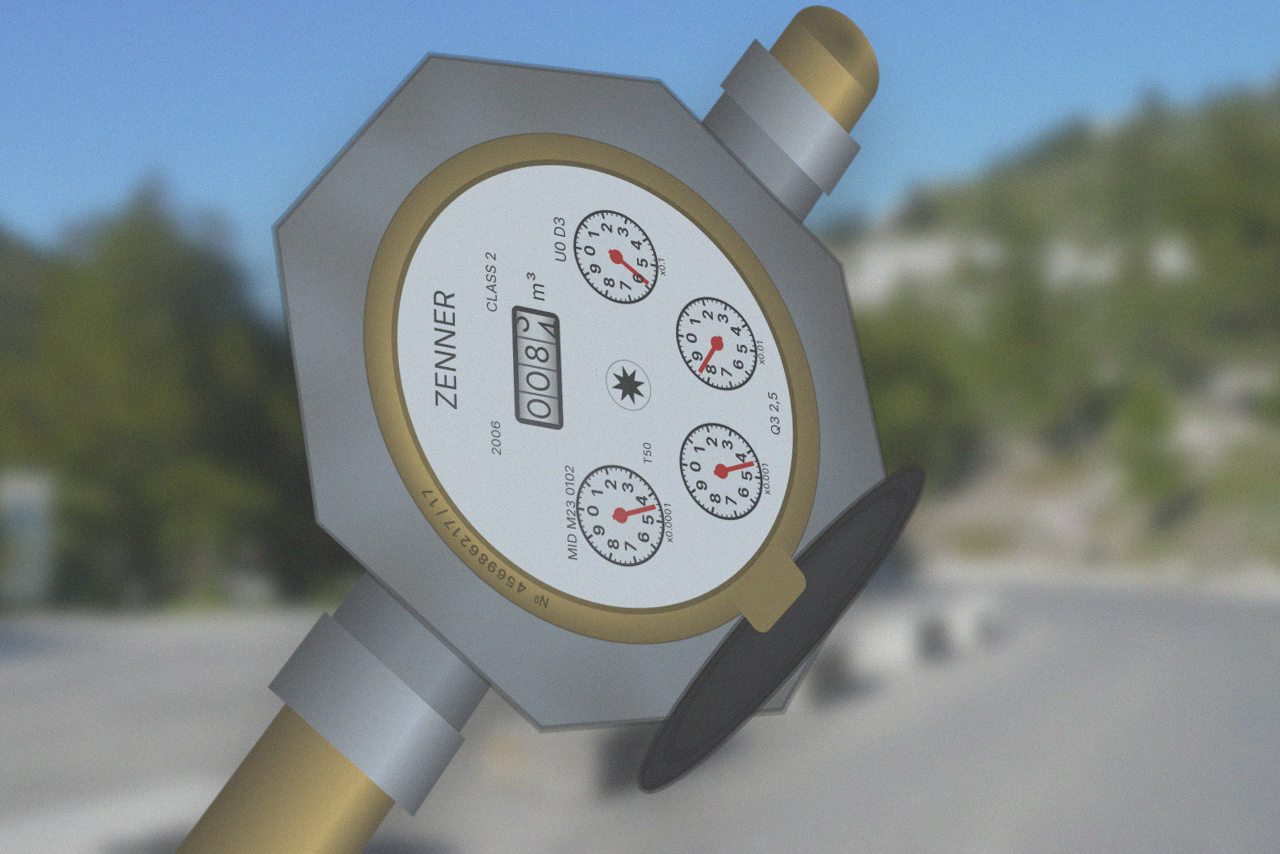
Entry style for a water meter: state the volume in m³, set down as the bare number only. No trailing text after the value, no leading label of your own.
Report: 83.5844
